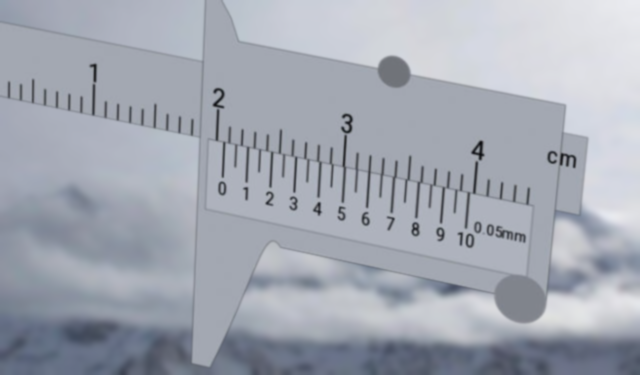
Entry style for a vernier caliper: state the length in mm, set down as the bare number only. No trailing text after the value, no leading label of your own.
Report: 20.6
